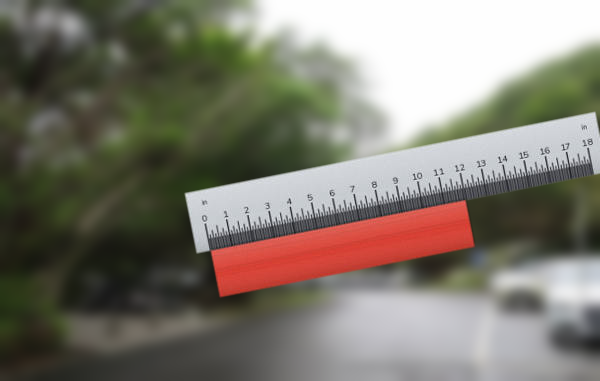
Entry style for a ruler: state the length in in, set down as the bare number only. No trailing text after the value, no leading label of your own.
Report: 12
